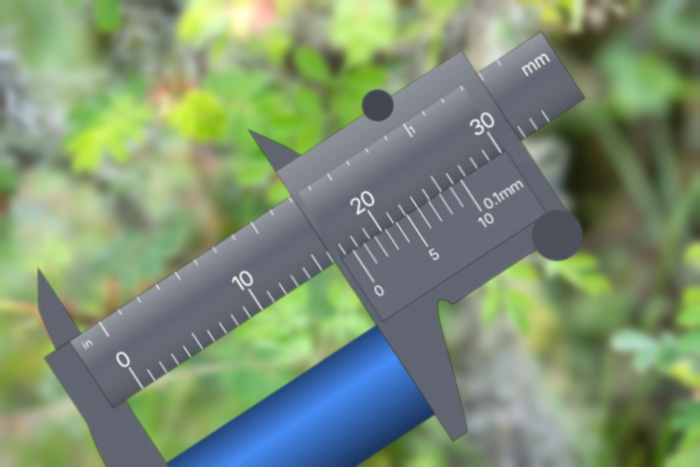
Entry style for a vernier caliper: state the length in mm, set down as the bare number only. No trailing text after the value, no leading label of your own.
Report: 17.6
